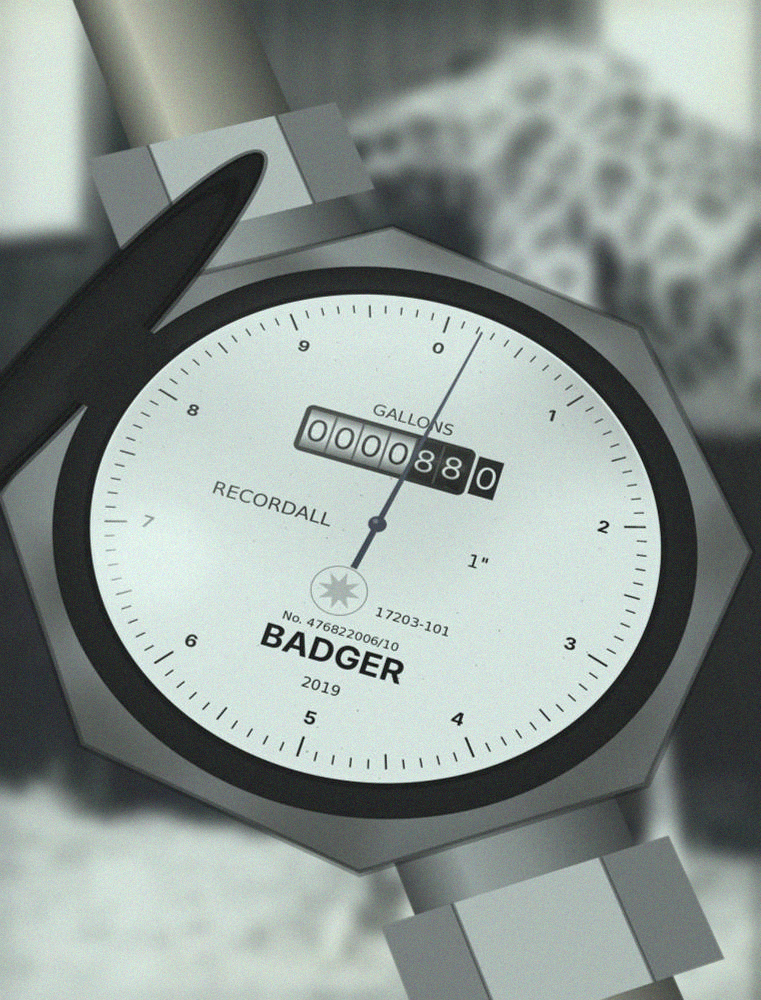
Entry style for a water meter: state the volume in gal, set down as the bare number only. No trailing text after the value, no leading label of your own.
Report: 880.2
